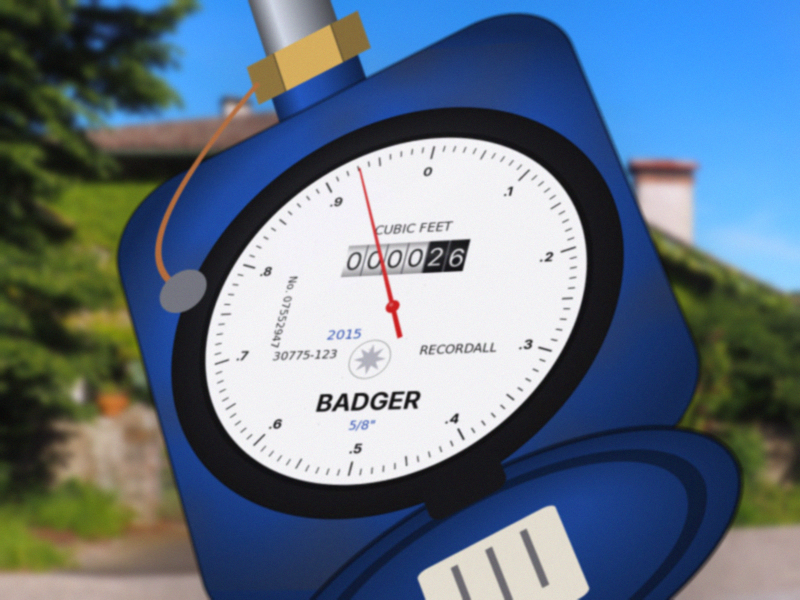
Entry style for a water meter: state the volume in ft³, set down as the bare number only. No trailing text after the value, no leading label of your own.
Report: 25.93
